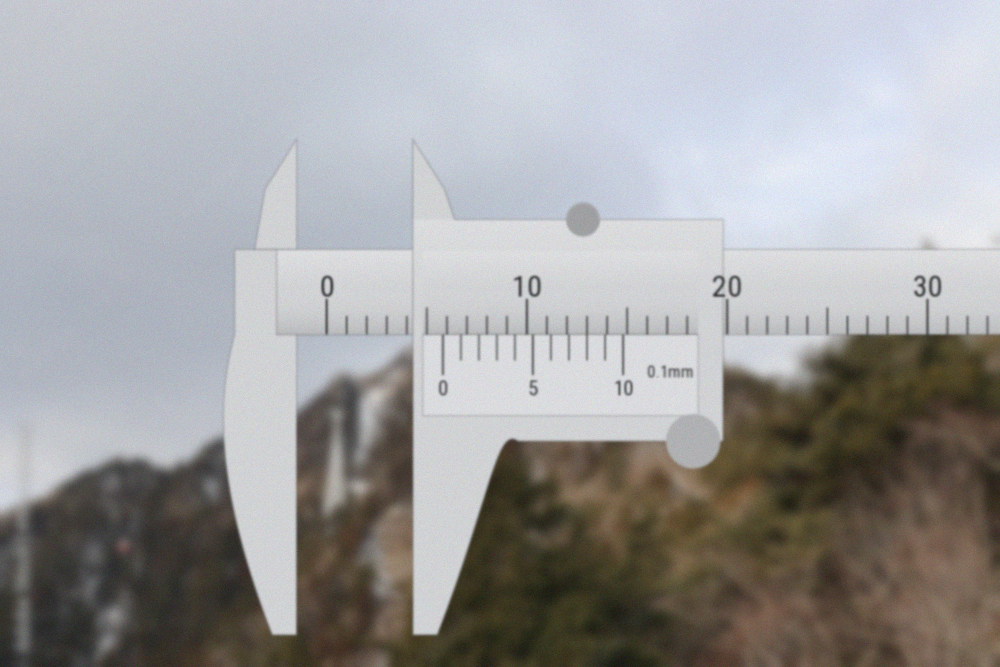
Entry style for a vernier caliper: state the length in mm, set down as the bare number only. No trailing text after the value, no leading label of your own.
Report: 5.8
